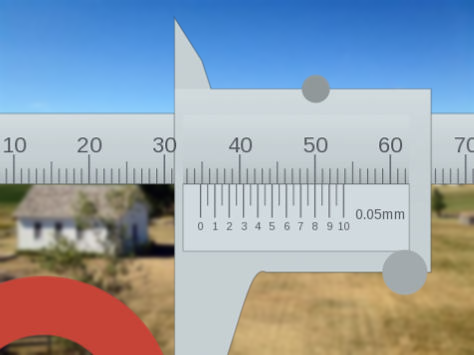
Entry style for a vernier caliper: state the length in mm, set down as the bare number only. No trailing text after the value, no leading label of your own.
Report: 34.8
